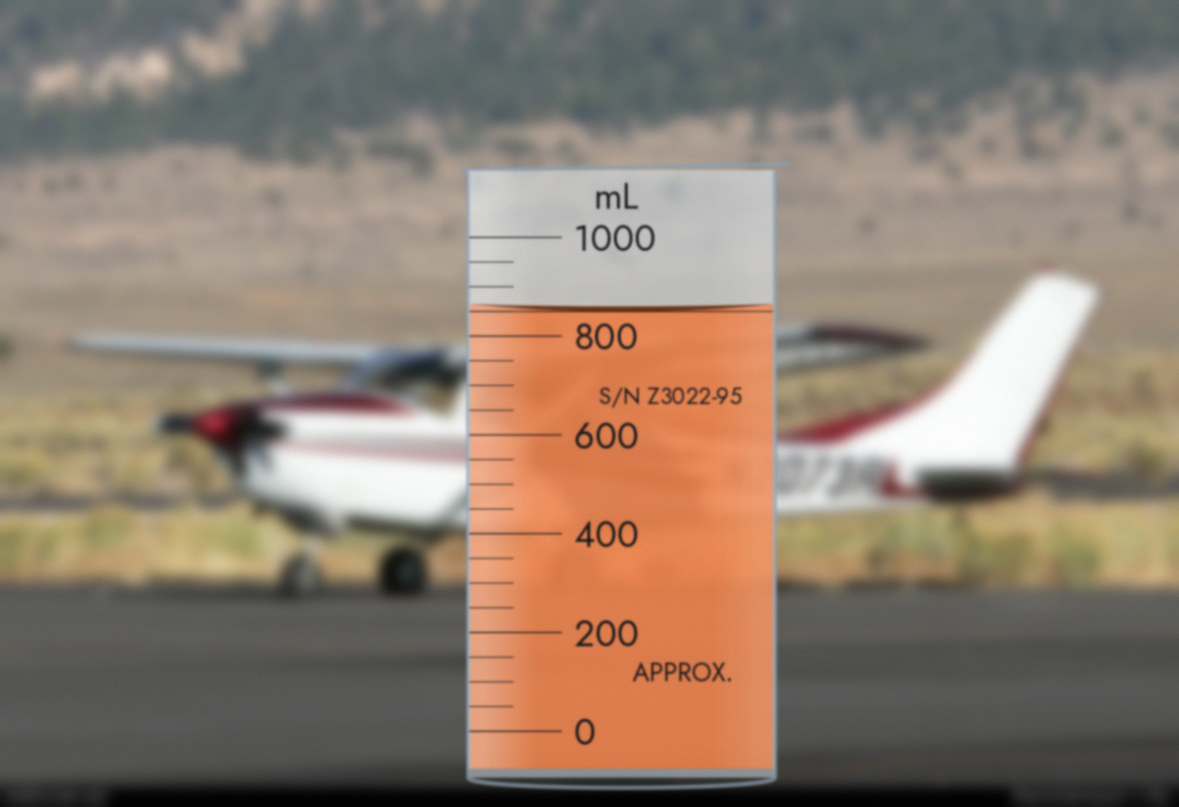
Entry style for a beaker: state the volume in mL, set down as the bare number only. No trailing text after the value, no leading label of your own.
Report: 850
